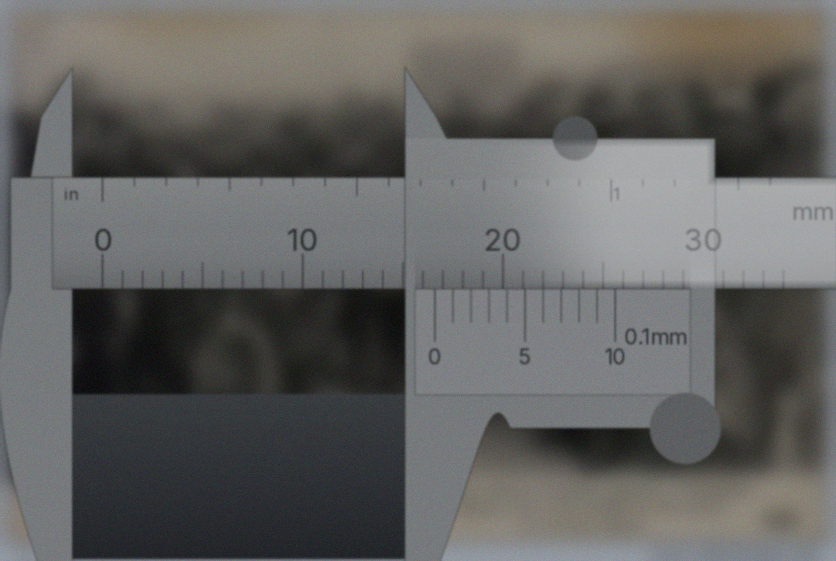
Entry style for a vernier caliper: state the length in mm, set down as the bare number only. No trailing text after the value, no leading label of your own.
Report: 16.6
